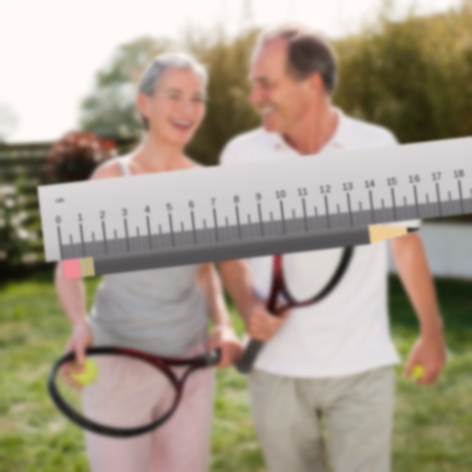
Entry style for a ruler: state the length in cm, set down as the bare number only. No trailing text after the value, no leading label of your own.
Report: 16
